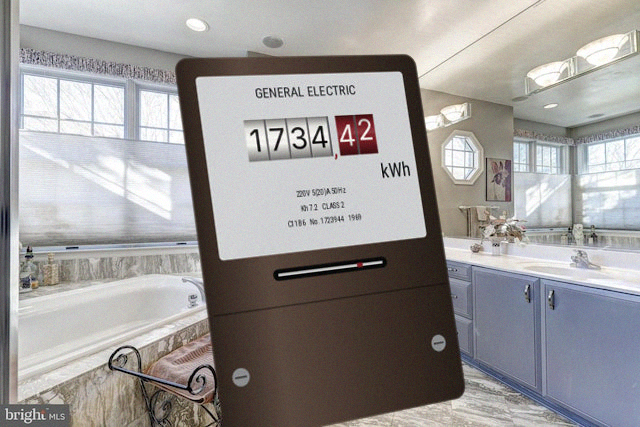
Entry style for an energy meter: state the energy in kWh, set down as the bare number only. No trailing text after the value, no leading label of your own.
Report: 1734.42
